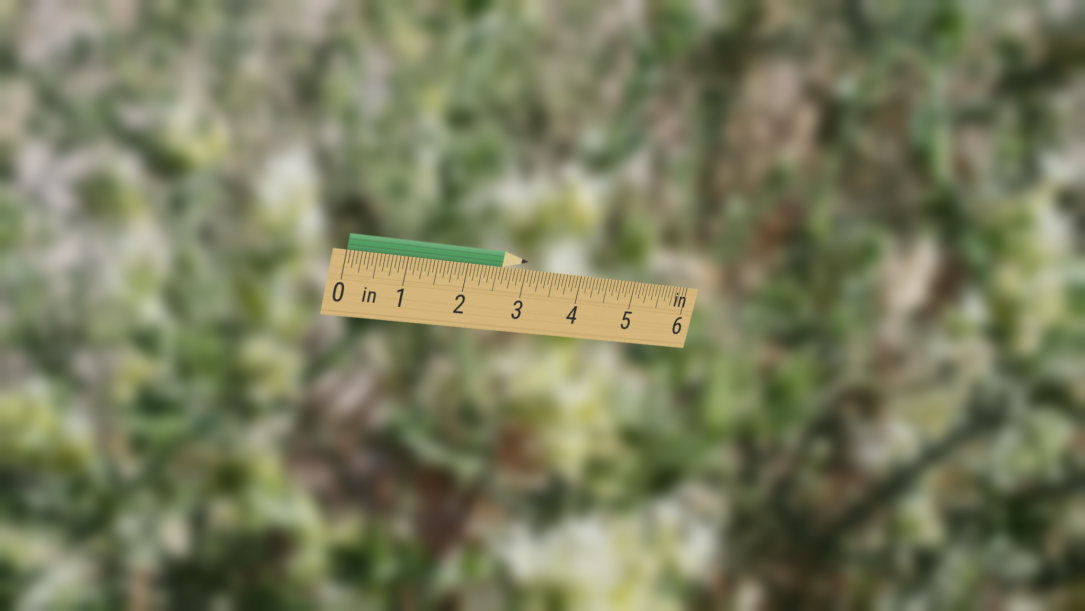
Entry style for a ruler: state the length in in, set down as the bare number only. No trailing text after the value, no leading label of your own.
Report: 3
